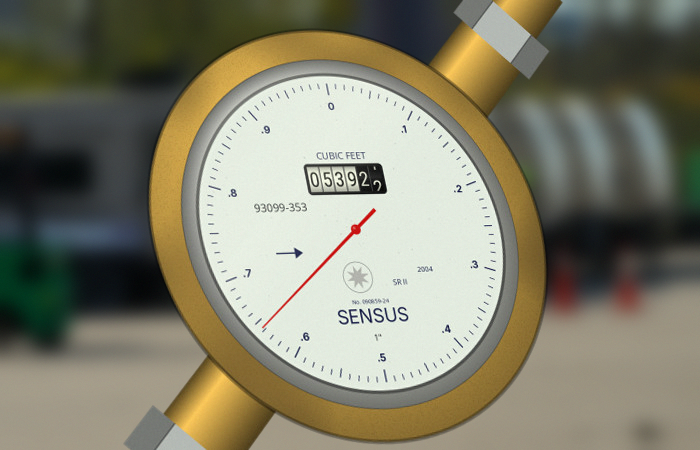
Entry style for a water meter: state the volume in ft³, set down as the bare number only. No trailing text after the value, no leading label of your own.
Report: 53921.64
